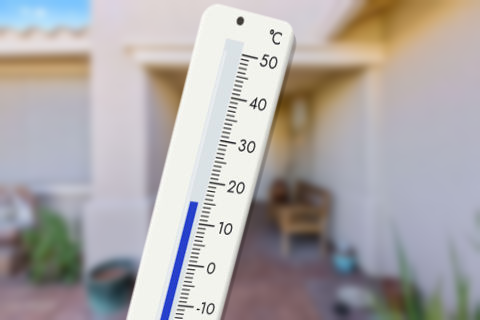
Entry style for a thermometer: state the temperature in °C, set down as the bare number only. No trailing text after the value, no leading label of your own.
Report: 15
